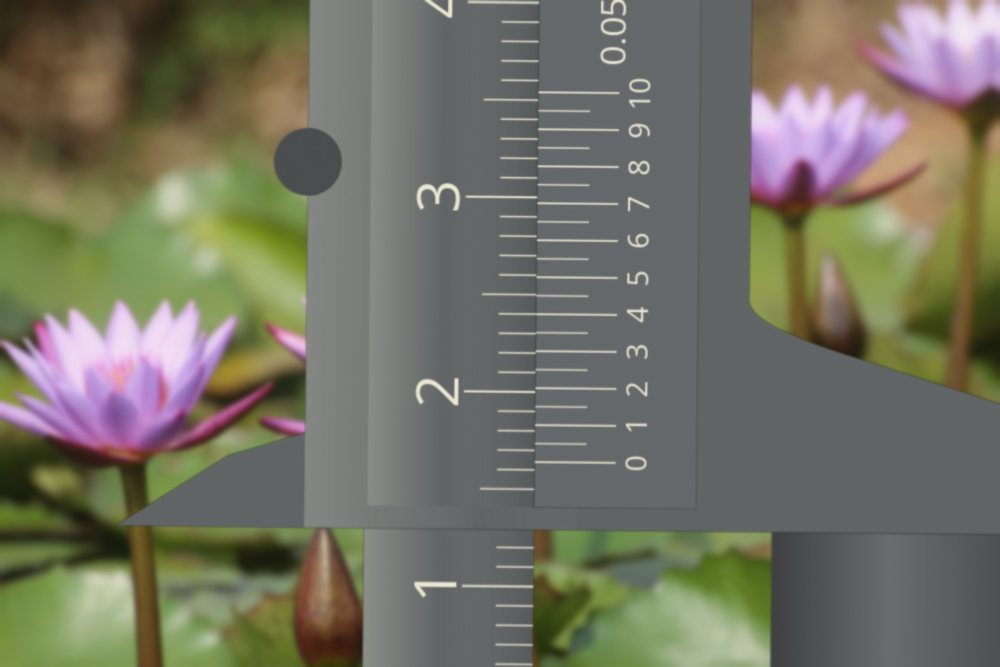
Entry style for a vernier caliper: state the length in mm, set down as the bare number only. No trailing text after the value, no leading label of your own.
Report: 16.4
